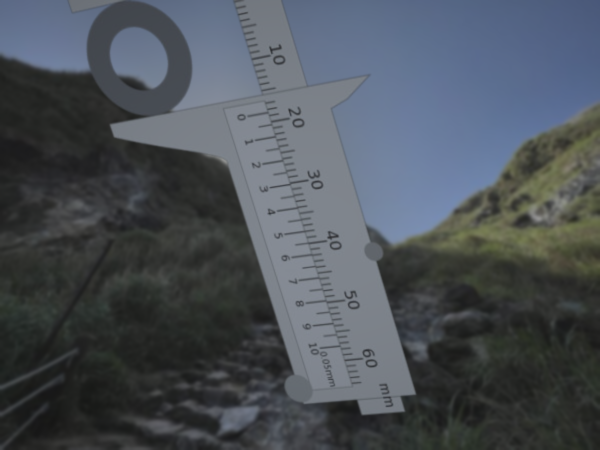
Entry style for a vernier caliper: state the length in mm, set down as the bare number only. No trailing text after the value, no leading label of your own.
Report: 18.5
